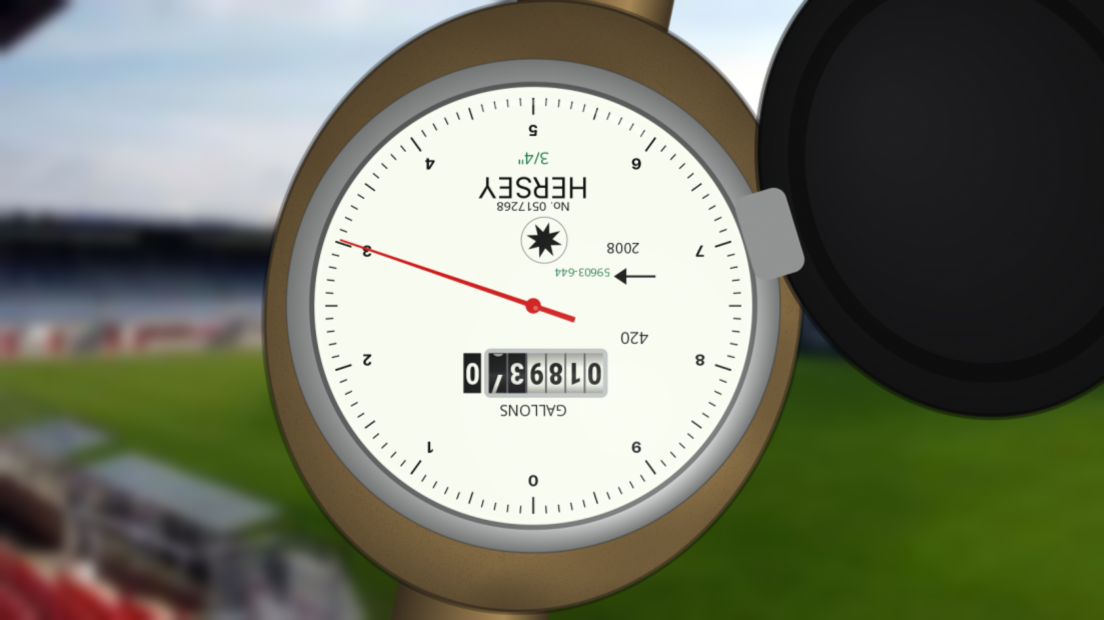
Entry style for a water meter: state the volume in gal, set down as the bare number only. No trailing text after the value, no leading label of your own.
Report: 189373.0
